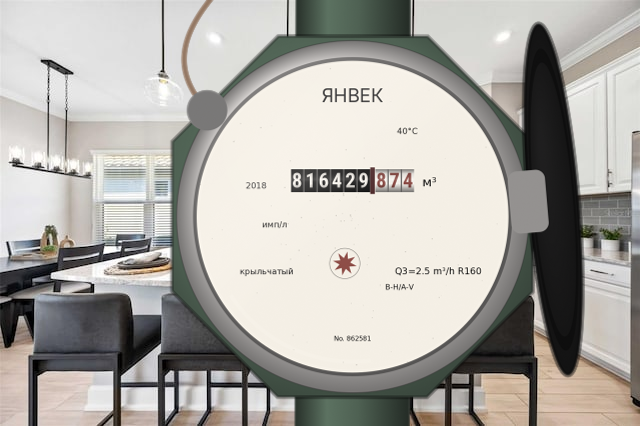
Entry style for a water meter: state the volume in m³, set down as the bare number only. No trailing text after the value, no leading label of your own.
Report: 816429.874
